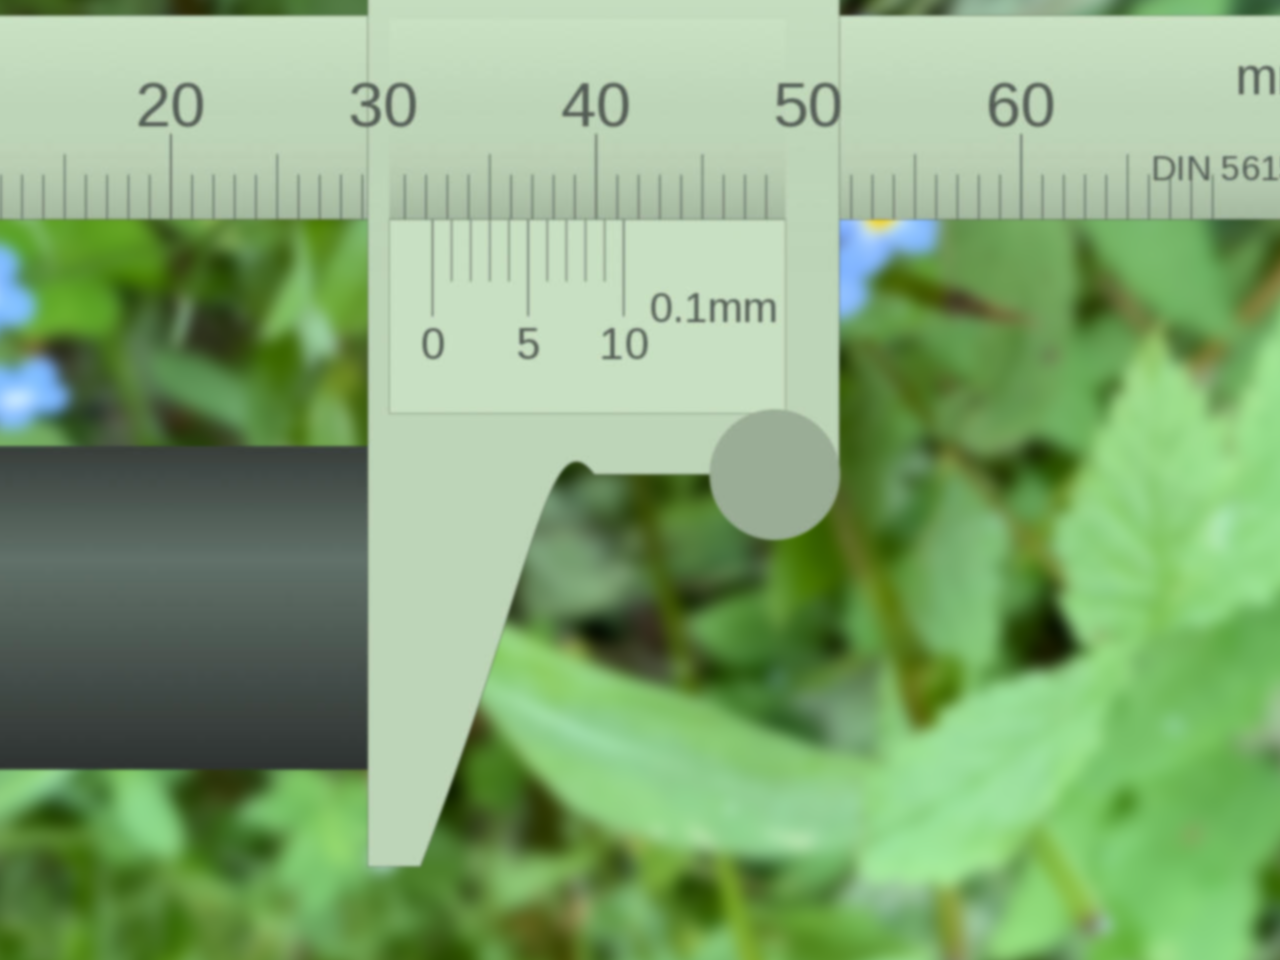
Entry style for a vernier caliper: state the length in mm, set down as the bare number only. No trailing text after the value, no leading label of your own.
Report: 32.3
